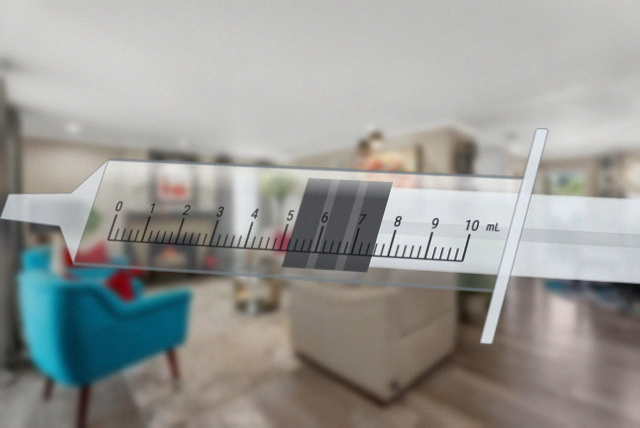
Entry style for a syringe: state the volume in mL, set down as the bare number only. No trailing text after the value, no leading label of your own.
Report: 5.2
